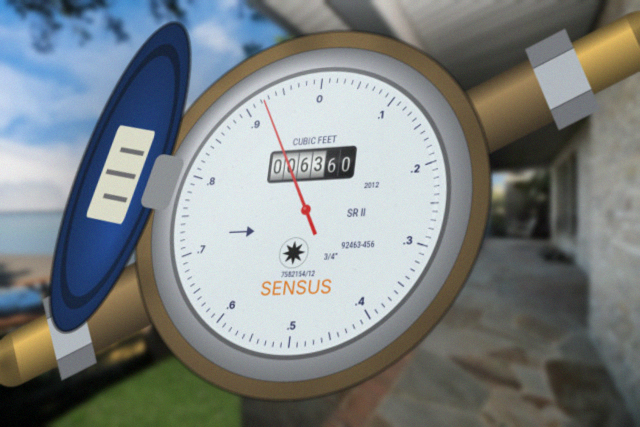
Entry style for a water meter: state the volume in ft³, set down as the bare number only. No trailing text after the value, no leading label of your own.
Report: 6359.92
